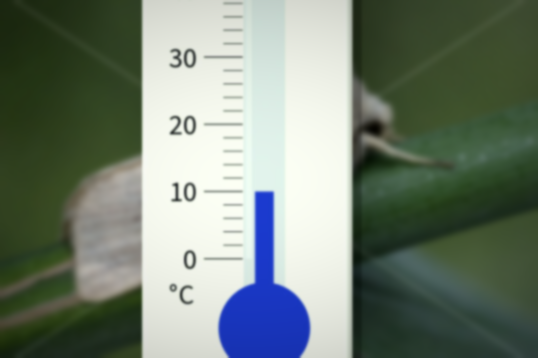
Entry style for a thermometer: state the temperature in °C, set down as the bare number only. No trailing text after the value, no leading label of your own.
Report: 10
